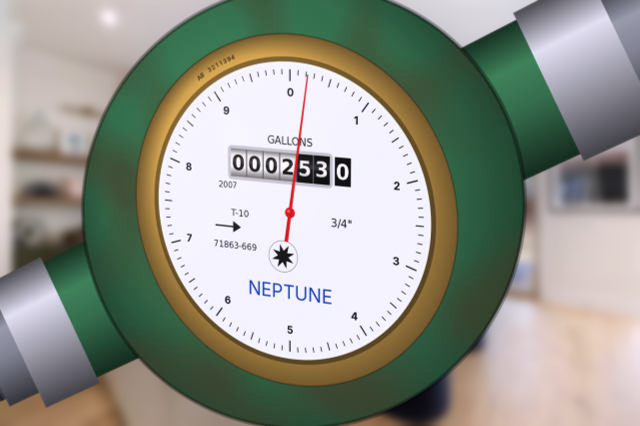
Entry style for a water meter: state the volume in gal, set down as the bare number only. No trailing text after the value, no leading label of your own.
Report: 2530.2
